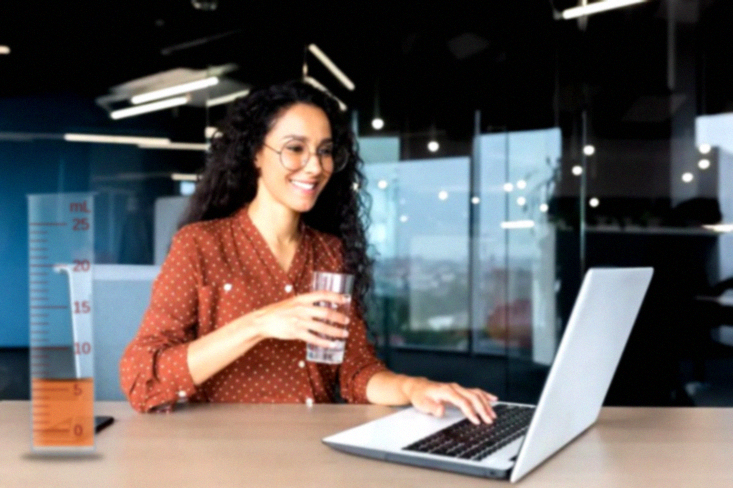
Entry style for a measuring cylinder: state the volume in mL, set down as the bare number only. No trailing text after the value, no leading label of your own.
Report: 6
